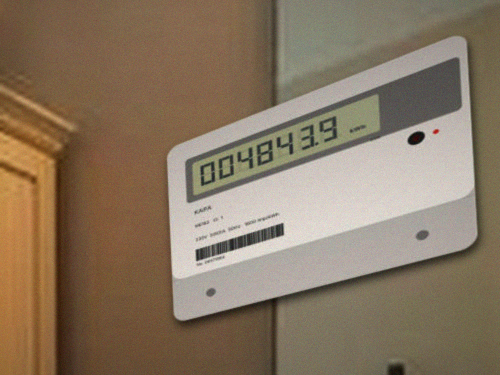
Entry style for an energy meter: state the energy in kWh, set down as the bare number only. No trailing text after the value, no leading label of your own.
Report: 4843.9
